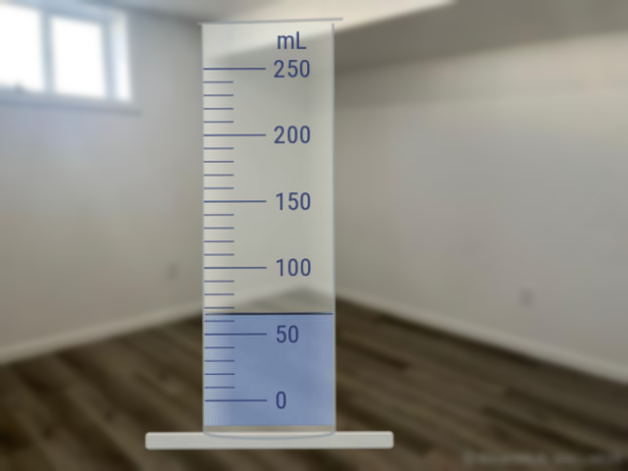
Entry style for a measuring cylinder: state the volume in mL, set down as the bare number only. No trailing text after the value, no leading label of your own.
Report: 65
